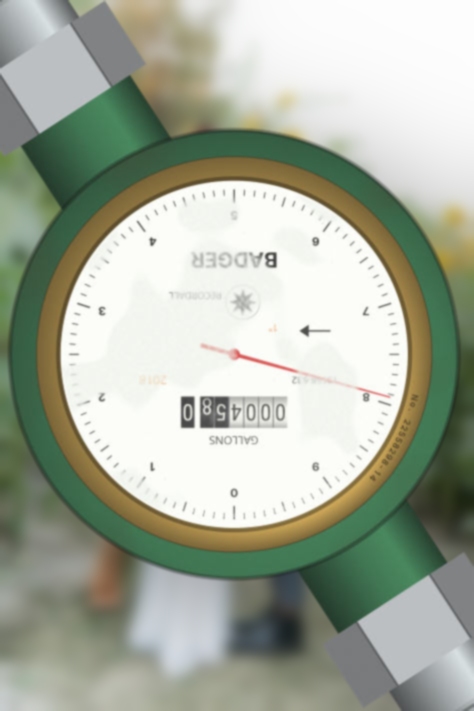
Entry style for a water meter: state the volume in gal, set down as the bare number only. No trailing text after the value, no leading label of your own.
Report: 4577.9
